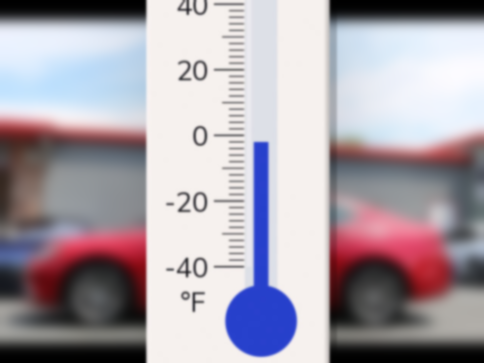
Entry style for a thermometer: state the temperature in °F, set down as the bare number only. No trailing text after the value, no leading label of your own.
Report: -2
